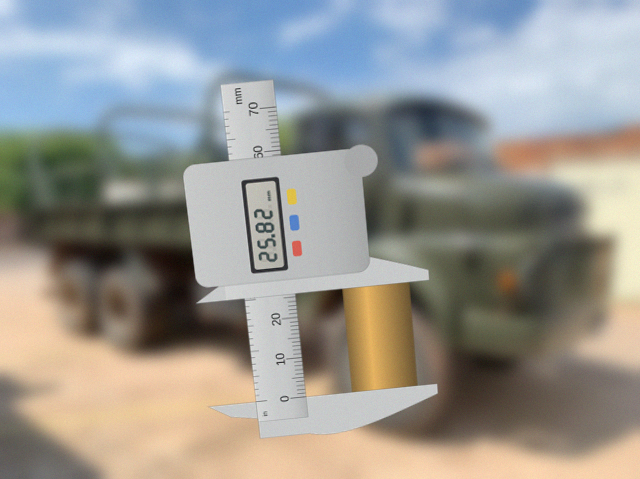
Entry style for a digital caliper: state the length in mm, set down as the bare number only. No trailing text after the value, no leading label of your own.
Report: 25.82
